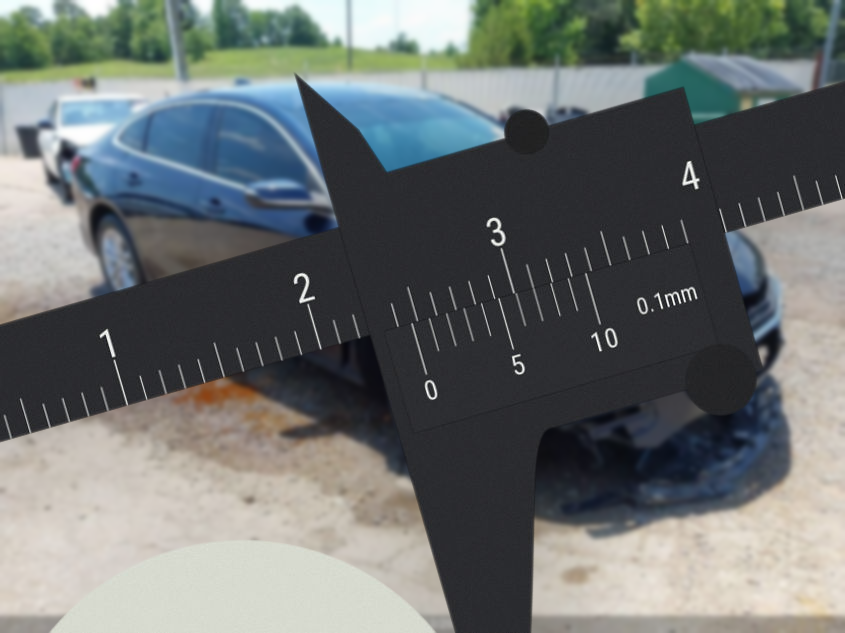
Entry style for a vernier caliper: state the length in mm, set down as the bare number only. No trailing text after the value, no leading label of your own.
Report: 24.7
